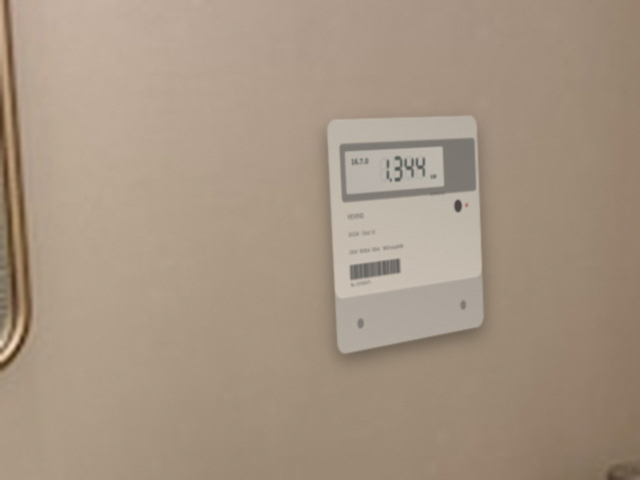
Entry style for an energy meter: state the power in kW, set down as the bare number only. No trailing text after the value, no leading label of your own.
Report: 1.344
